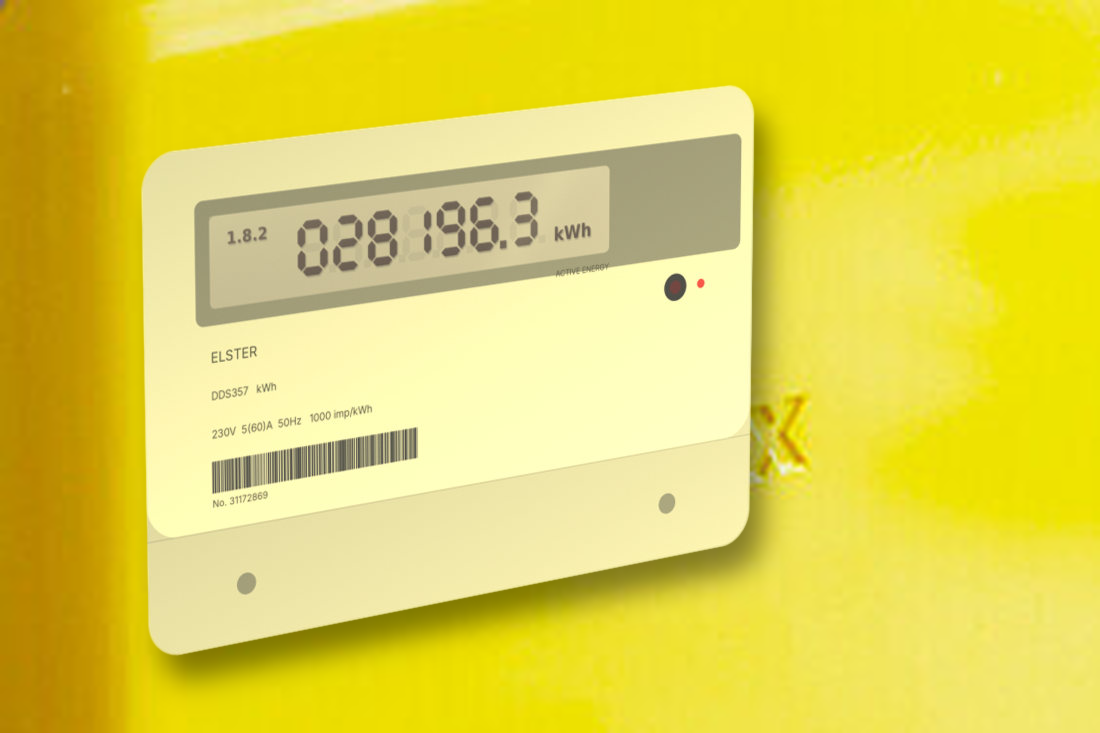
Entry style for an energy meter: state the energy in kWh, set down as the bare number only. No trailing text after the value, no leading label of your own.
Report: 28196.3
